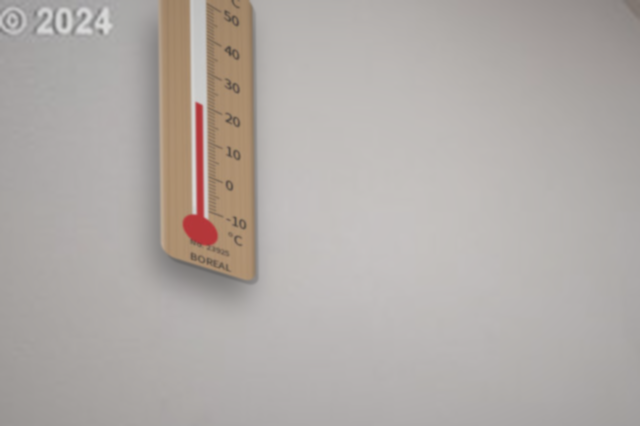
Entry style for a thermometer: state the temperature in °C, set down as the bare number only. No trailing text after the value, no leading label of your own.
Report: 20
